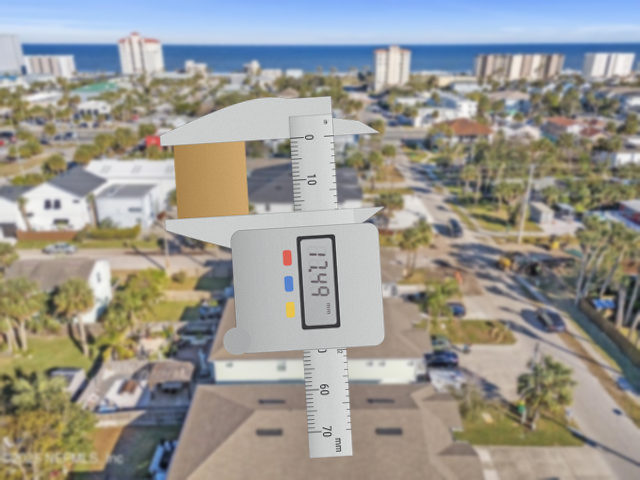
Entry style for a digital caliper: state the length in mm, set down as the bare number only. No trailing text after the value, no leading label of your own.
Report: 17.49
